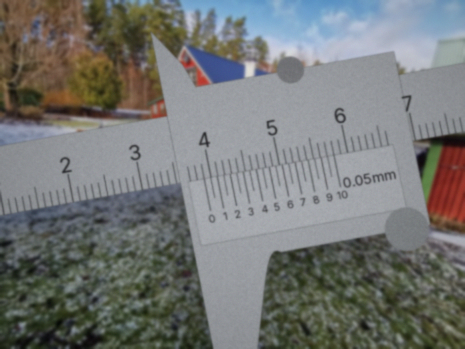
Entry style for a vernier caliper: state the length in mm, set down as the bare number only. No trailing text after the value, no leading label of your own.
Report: 39.0
